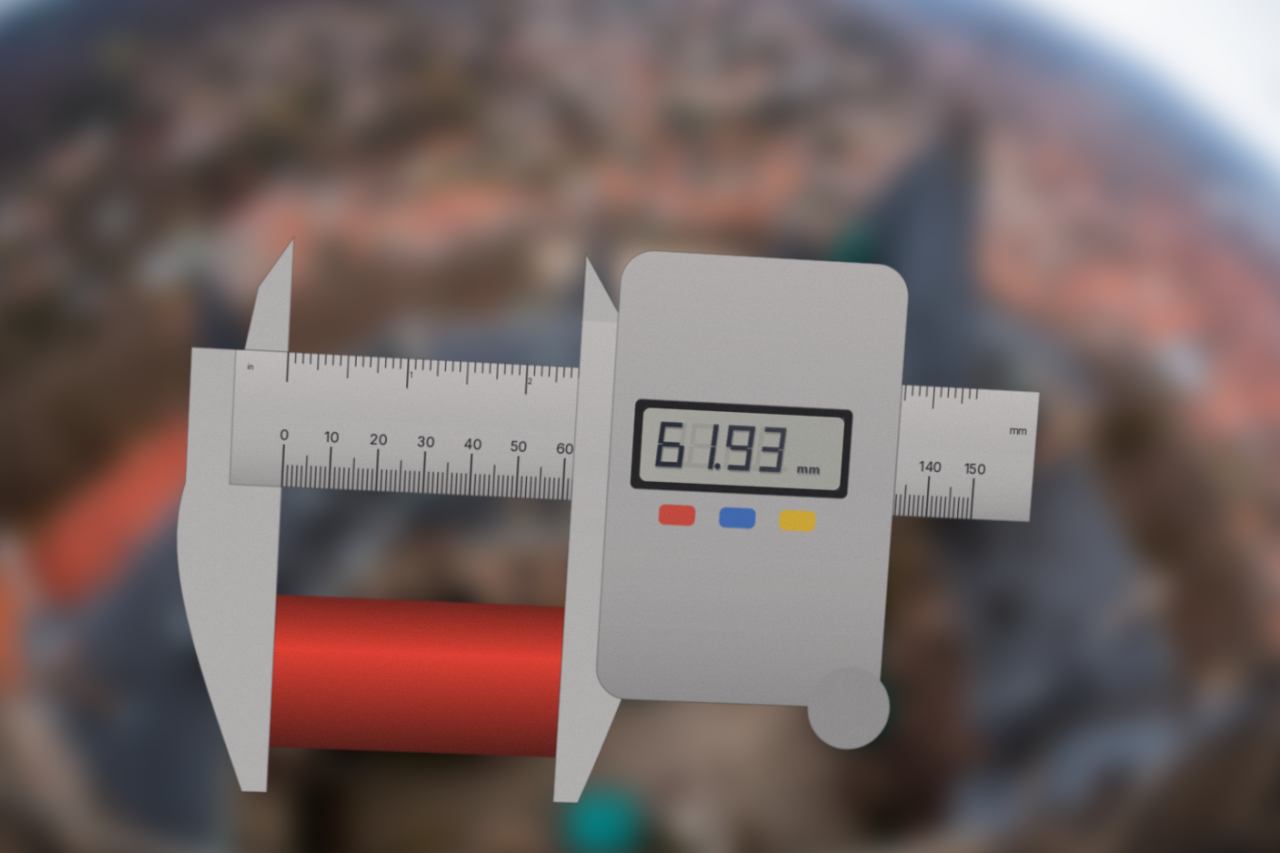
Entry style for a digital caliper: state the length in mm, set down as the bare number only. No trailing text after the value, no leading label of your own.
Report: 61.93
